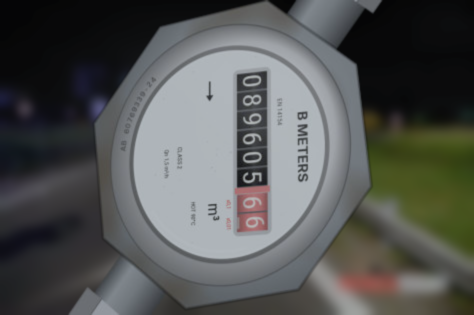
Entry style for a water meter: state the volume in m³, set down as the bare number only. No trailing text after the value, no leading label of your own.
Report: 89605.66
